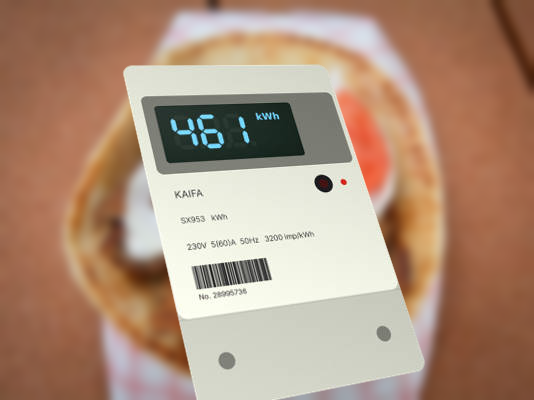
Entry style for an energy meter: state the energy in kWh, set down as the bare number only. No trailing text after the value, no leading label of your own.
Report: 461
